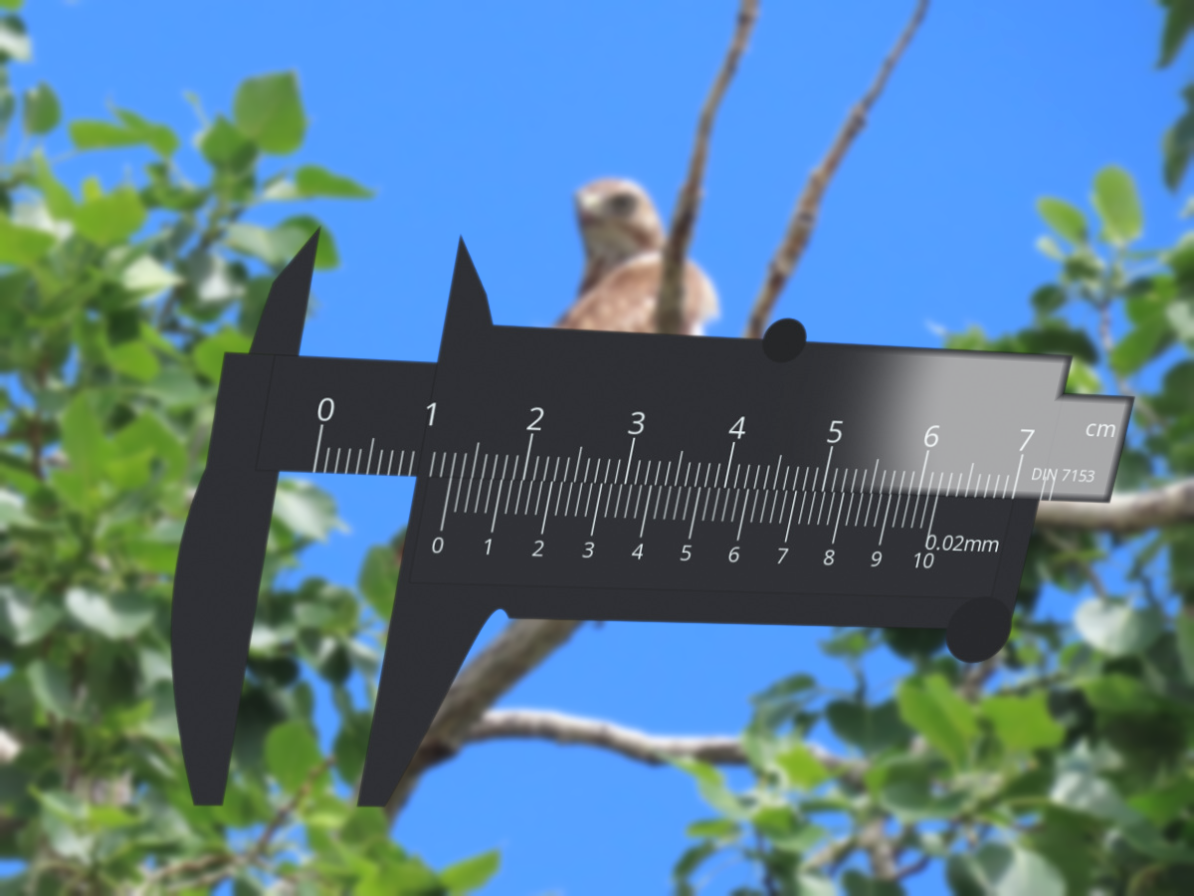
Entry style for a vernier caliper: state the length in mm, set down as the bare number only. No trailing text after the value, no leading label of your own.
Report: 13.0
